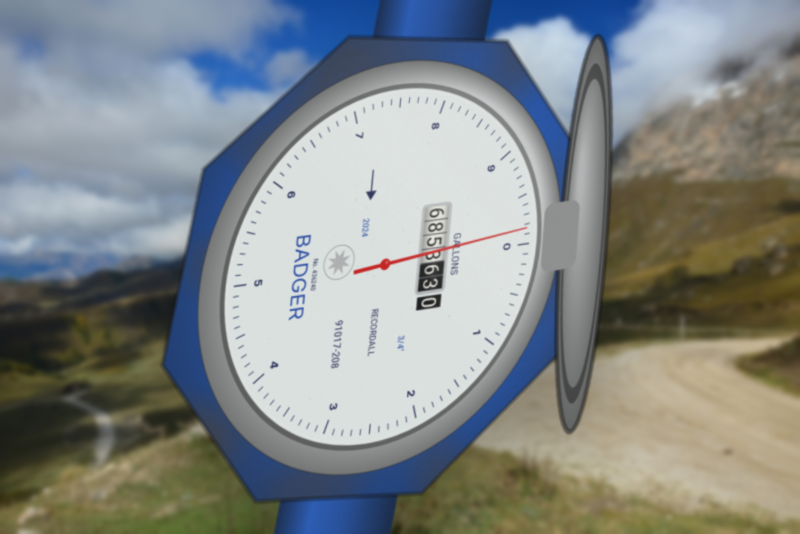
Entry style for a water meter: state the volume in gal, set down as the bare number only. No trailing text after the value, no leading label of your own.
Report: 6853629.8
